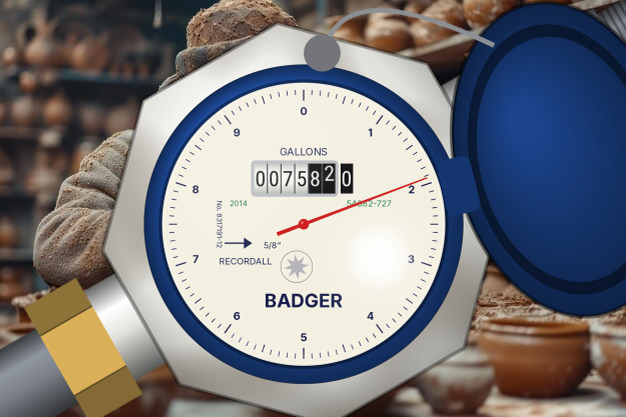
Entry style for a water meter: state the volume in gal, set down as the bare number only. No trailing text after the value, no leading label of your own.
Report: 75821.9
